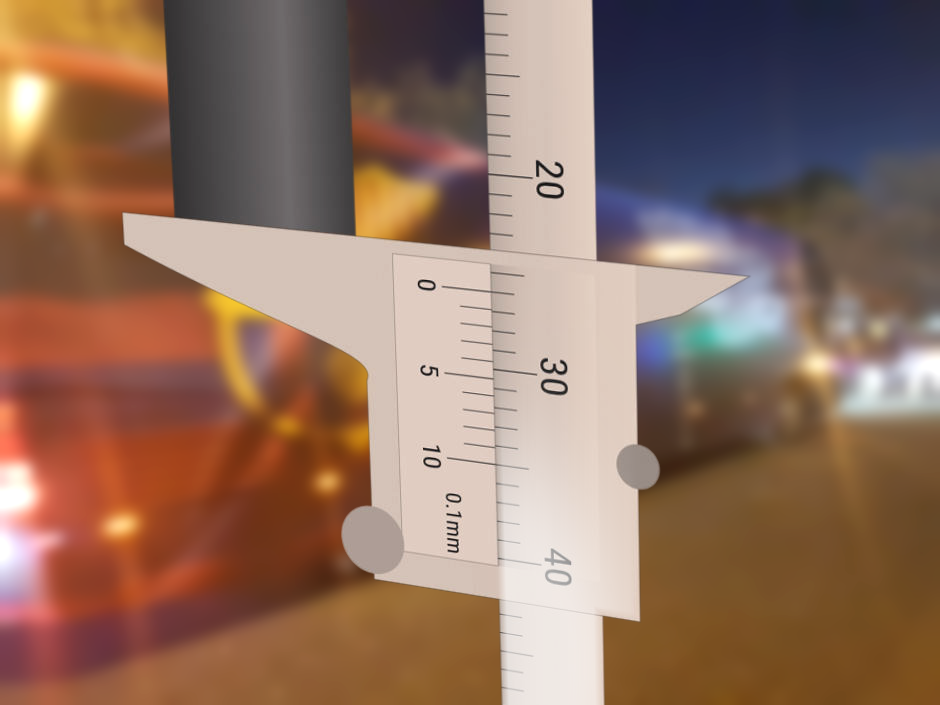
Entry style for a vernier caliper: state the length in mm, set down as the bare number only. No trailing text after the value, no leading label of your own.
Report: 26.0
